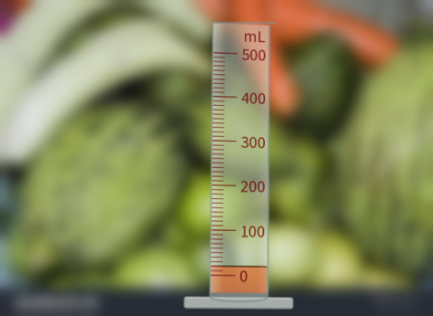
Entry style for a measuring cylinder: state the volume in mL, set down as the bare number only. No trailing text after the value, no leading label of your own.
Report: 20
